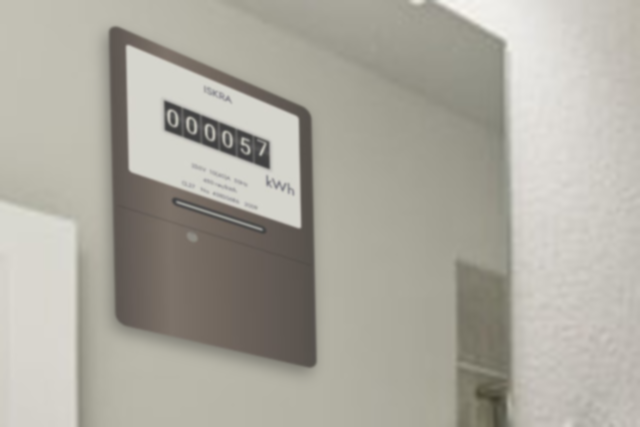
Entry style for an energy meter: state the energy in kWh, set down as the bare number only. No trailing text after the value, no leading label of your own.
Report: 57
